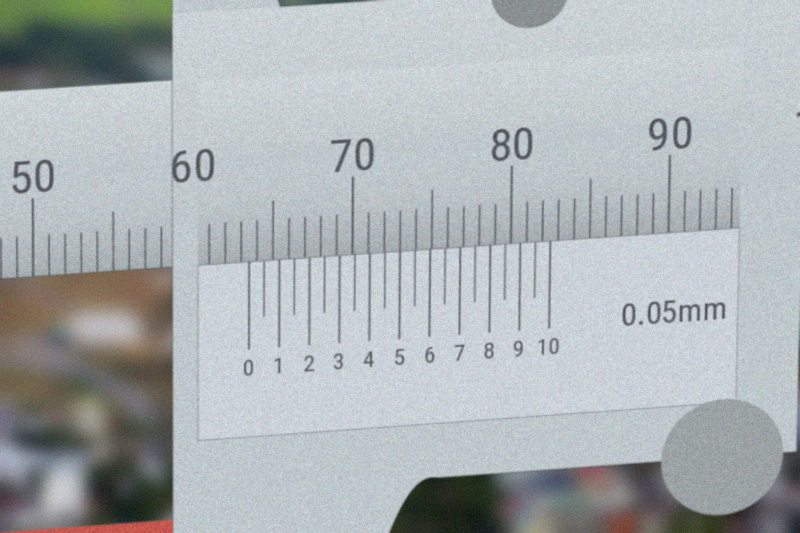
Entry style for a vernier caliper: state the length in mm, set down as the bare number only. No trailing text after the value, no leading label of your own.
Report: 63.5
